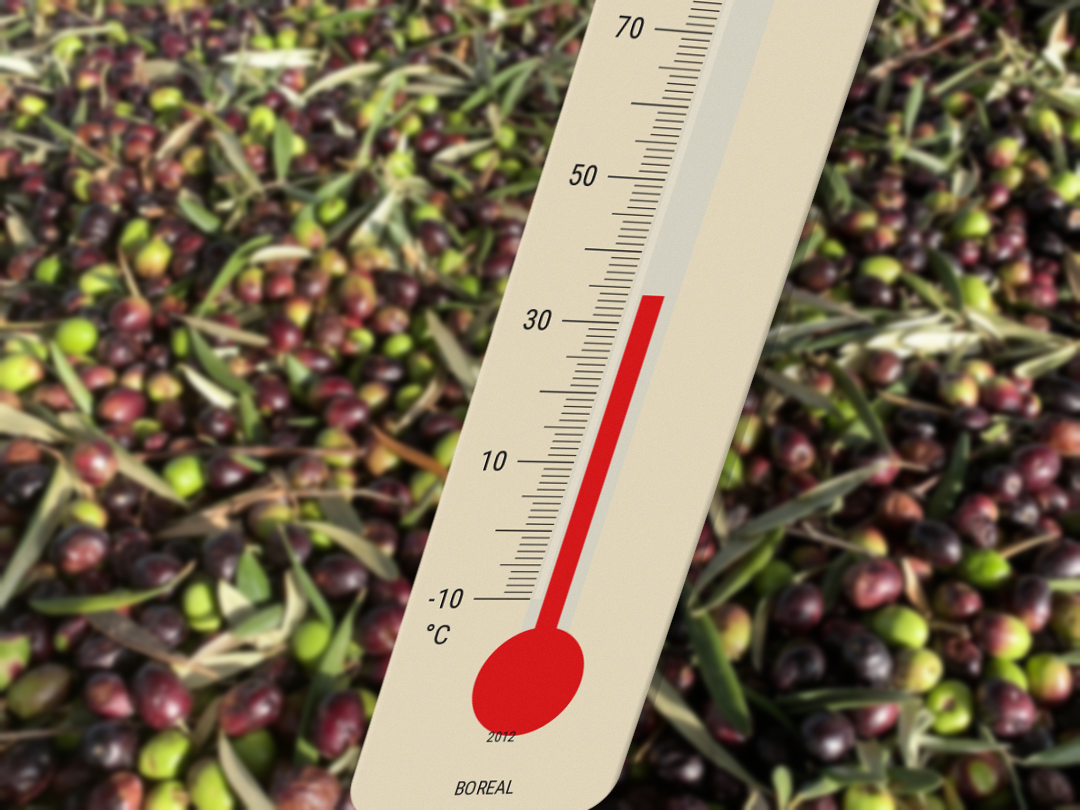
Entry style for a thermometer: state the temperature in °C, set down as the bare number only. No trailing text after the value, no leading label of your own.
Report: 34
